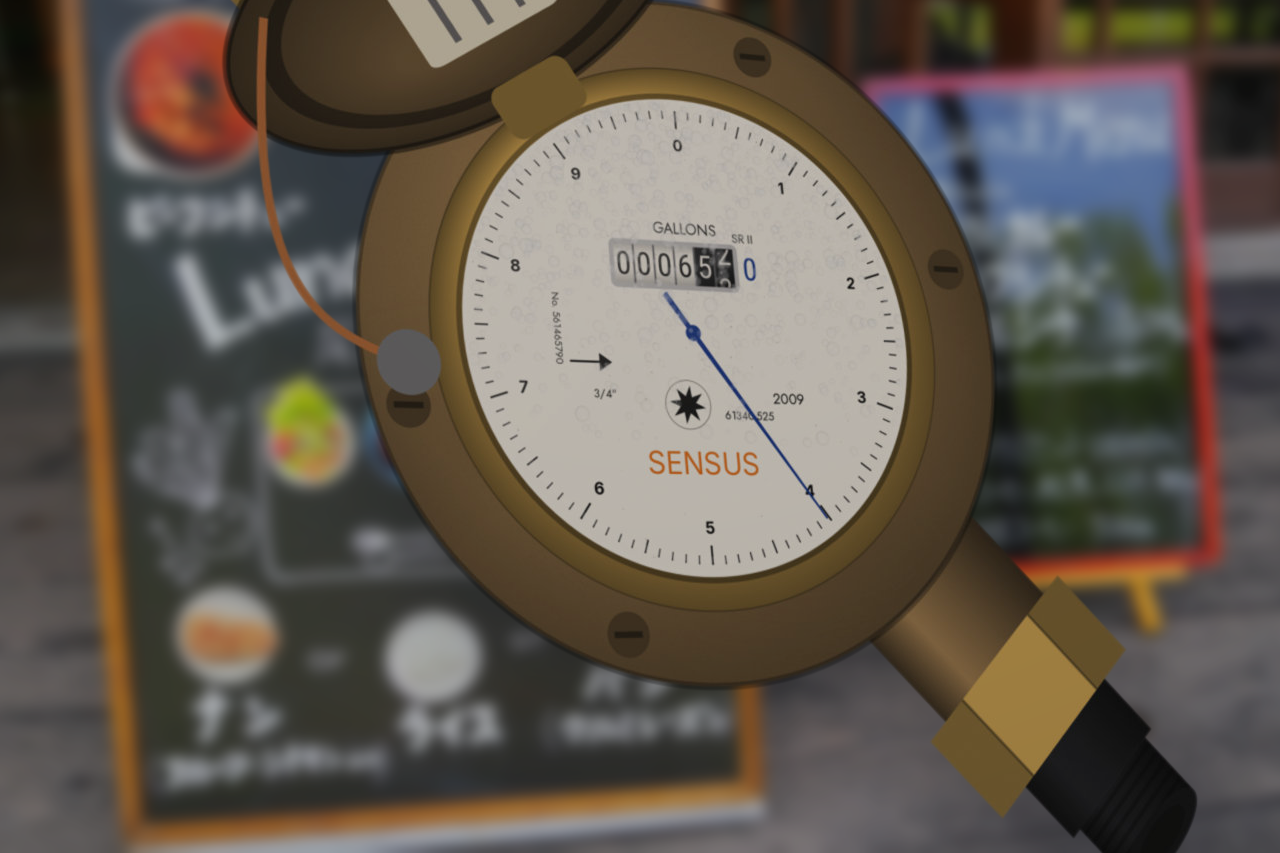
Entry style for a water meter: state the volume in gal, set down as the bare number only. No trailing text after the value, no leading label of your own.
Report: 6524.0
